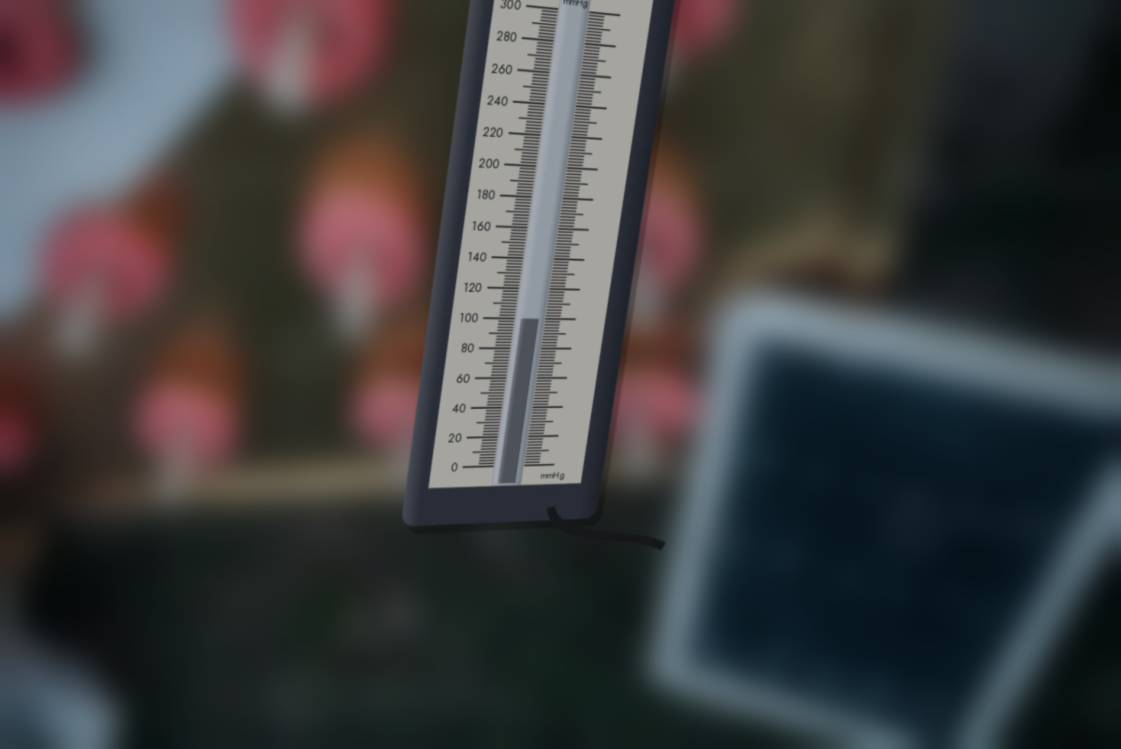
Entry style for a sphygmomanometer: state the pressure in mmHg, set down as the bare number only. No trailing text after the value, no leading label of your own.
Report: 100
